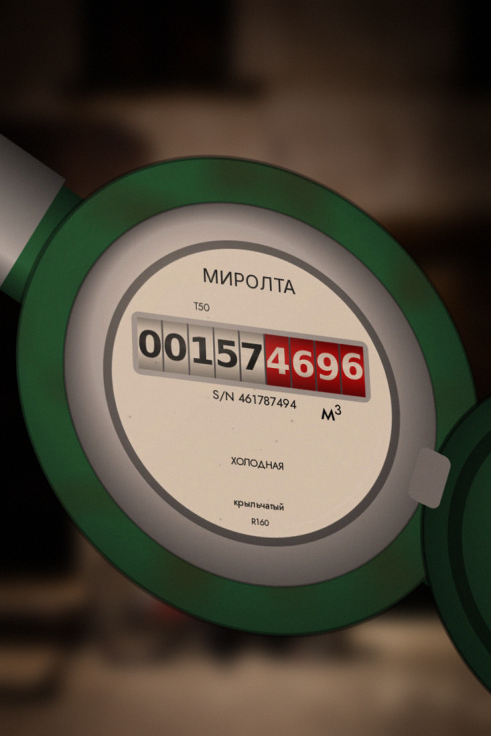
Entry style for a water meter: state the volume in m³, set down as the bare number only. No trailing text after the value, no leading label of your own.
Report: 157.4696
